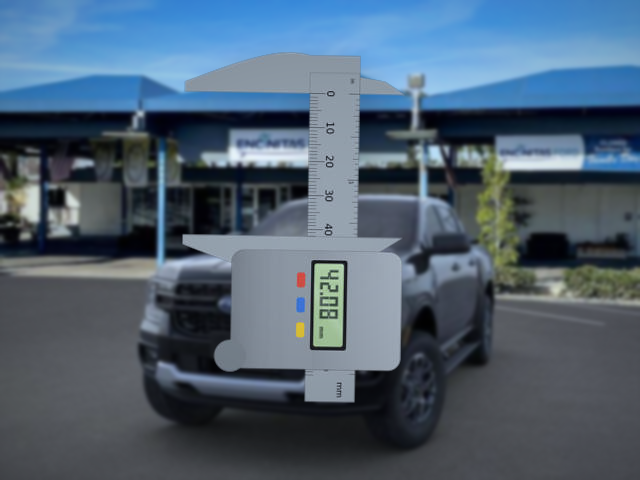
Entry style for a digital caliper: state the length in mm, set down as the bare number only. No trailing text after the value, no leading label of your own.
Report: 42.08
